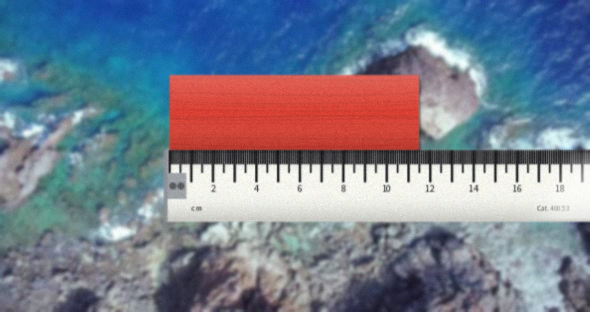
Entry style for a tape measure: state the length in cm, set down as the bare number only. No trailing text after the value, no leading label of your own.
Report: 11.5
